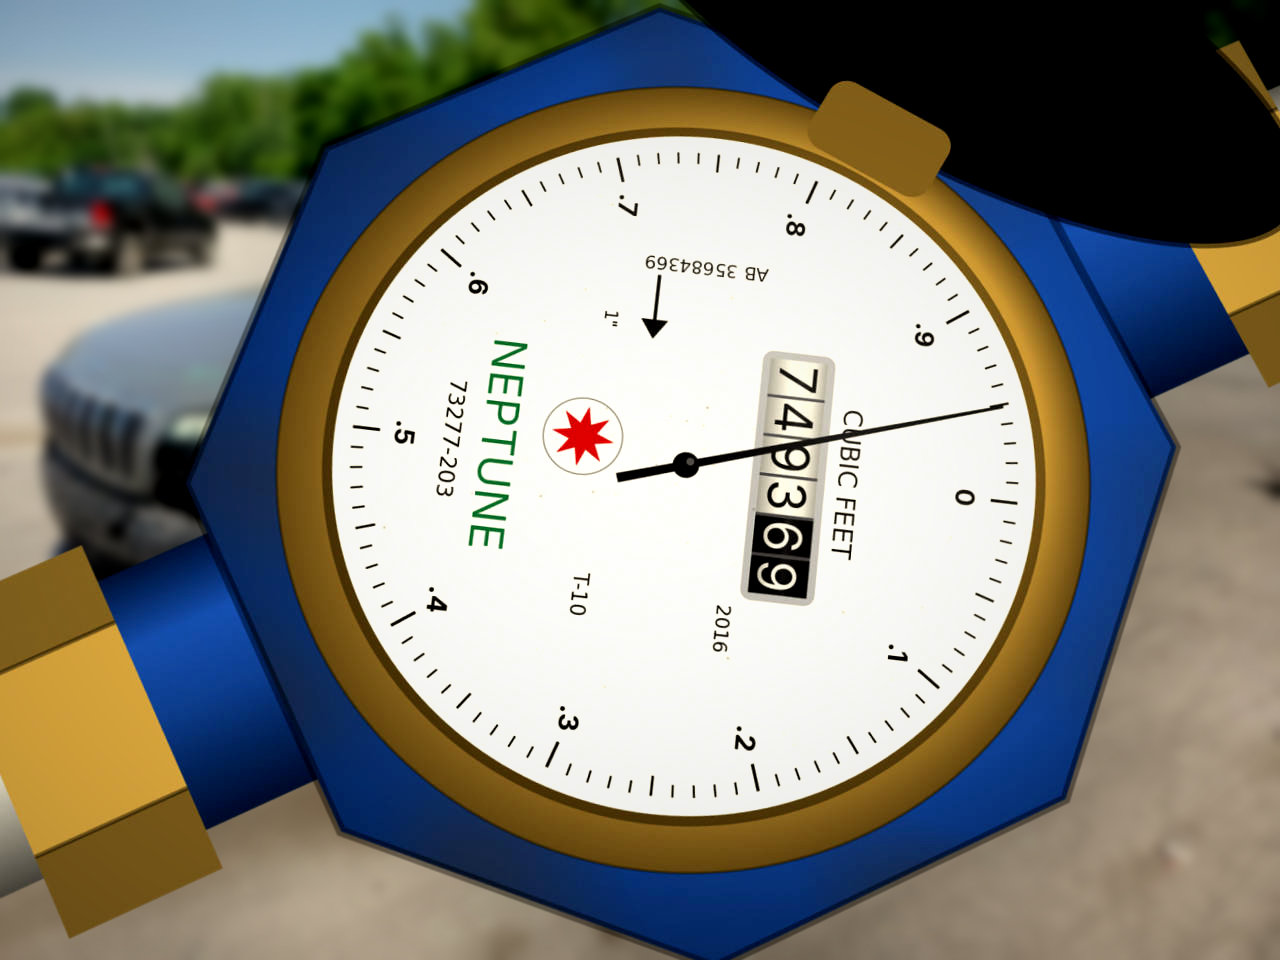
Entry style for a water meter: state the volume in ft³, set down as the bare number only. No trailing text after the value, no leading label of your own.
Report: 749368.95
